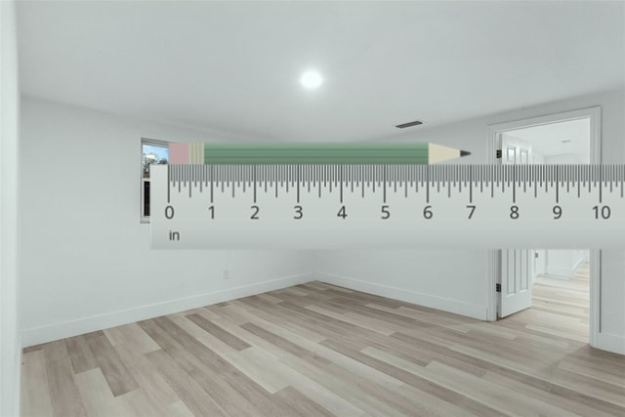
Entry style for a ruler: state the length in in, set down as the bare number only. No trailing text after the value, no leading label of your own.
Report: 7
